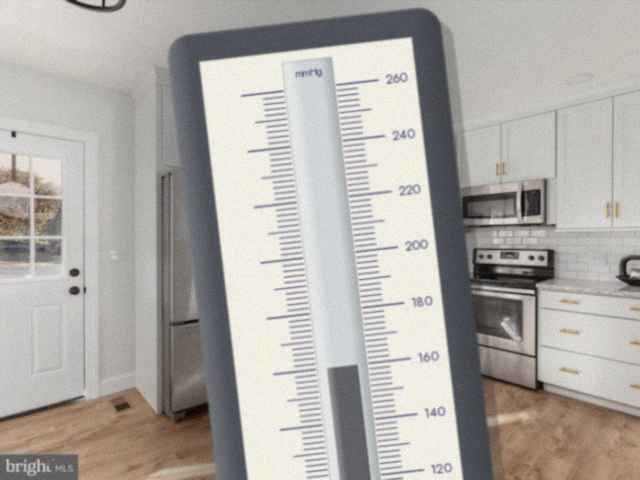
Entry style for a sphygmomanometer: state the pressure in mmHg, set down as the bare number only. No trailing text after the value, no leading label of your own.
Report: 160
